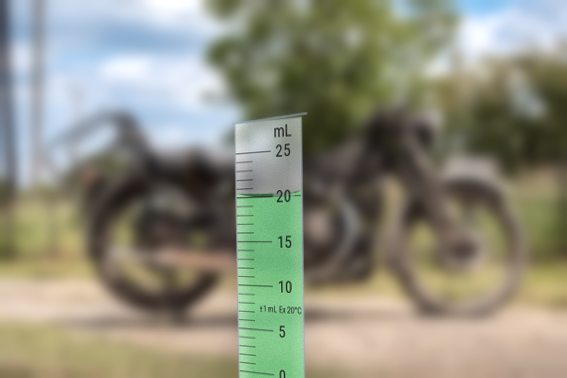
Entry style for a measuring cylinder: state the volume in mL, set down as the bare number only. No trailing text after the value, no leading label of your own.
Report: 20
